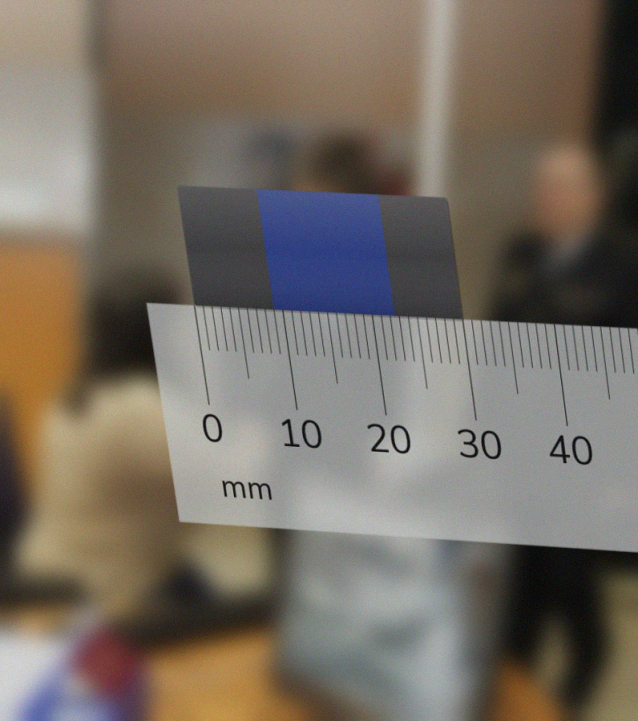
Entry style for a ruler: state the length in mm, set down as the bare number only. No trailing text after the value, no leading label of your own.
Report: 30
